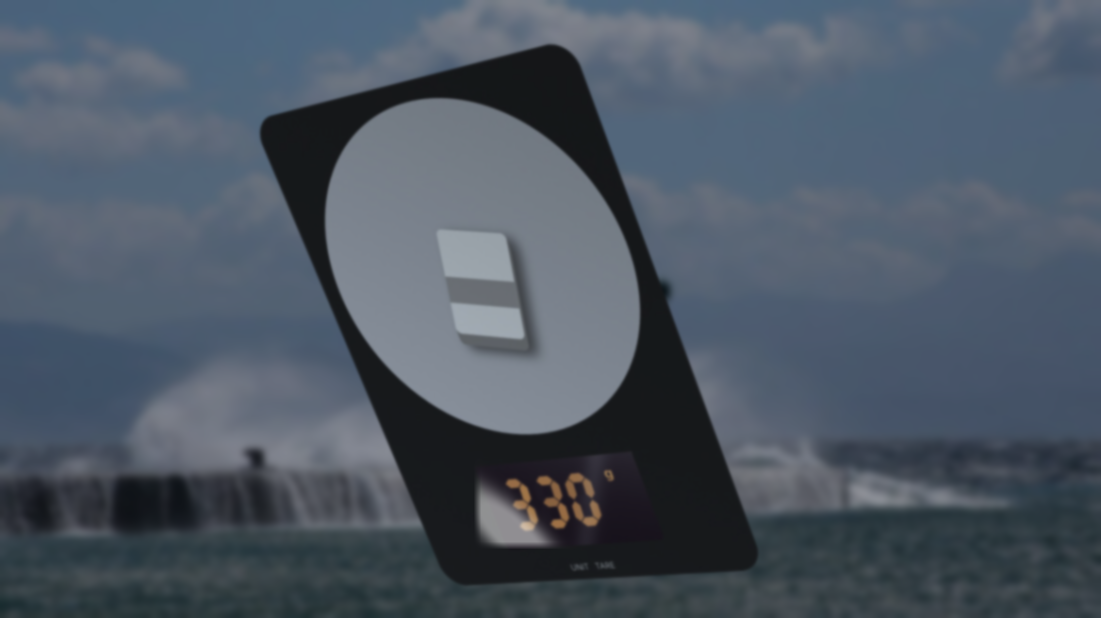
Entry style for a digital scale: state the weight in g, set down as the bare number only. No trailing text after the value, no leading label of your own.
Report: 330
